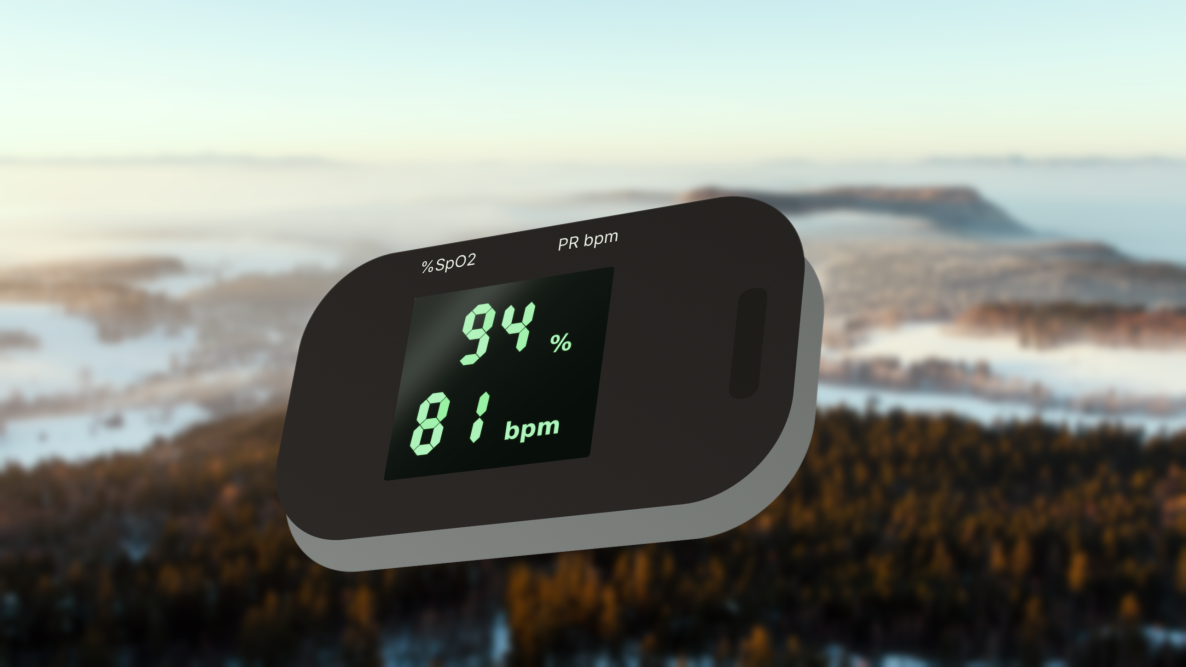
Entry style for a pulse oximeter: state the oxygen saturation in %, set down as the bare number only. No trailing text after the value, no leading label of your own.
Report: 94
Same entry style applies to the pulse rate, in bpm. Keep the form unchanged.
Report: 81
